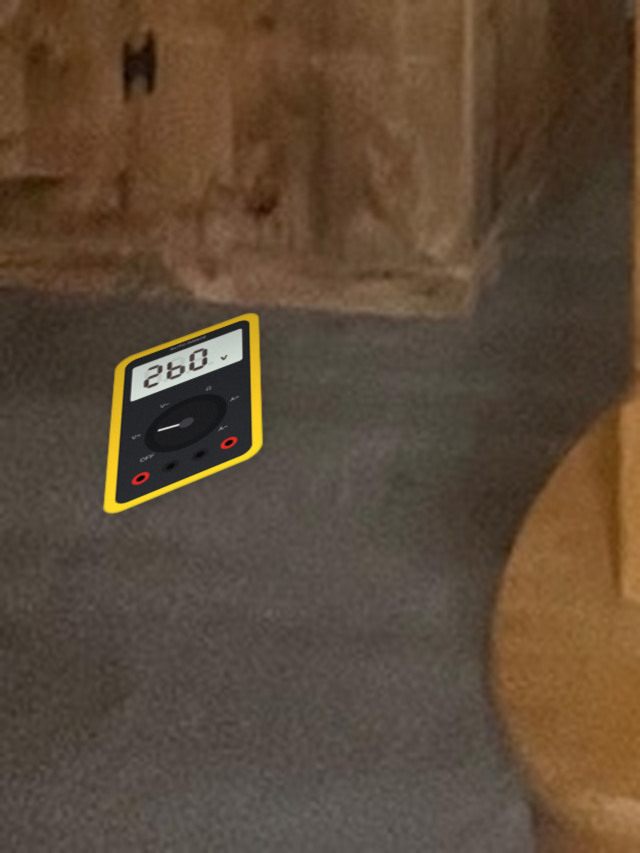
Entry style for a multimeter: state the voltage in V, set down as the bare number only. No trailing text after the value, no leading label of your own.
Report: 260
